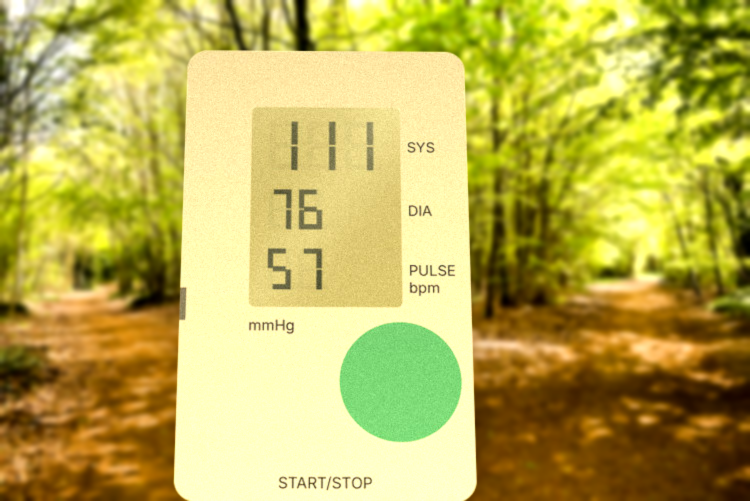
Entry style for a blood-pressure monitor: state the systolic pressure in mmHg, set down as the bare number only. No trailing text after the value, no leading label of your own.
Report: 111
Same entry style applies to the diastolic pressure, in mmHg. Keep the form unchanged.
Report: 76
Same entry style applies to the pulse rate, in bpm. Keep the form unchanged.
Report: 57
